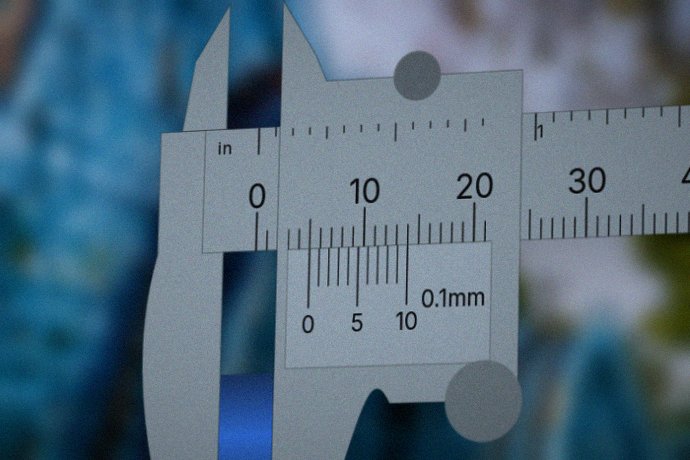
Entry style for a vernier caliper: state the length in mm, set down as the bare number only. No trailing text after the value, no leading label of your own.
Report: 5.0
